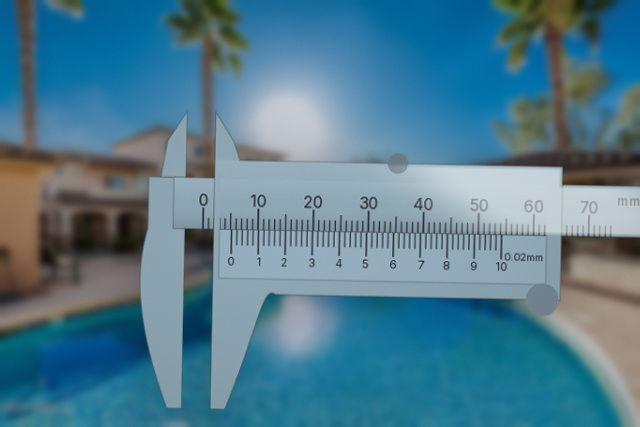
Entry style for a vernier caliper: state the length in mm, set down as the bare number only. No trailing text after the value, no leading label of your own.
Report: 5.2
